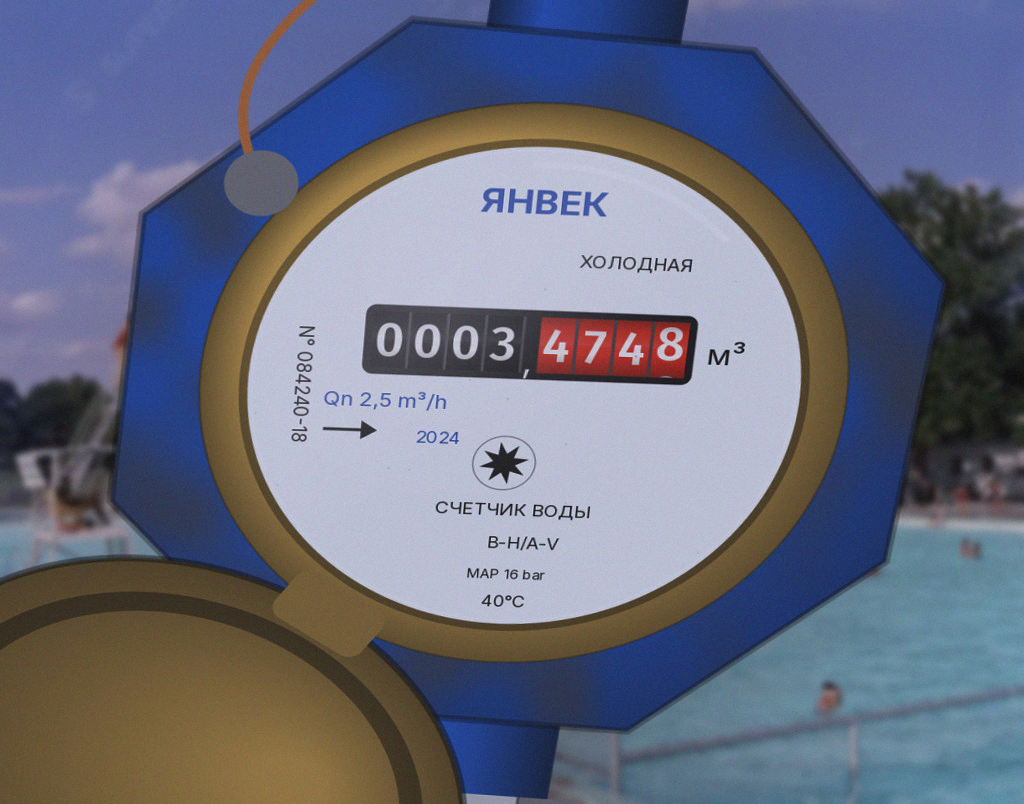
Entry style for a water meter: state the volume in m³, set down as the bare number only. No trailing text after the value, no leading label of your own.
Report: 3.4748
